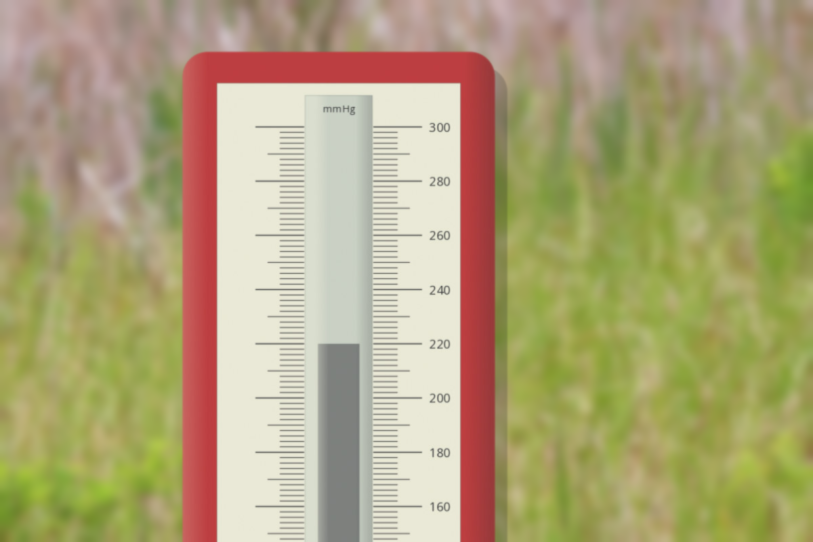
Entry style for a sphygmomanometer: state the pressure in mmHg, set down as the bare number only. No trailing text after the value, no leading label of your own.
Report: 220
